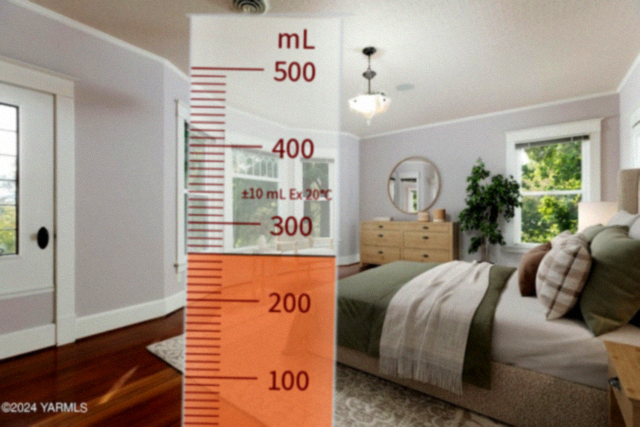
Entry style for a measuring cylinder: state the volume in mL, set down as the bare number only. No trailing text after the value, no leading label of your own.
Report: 260
